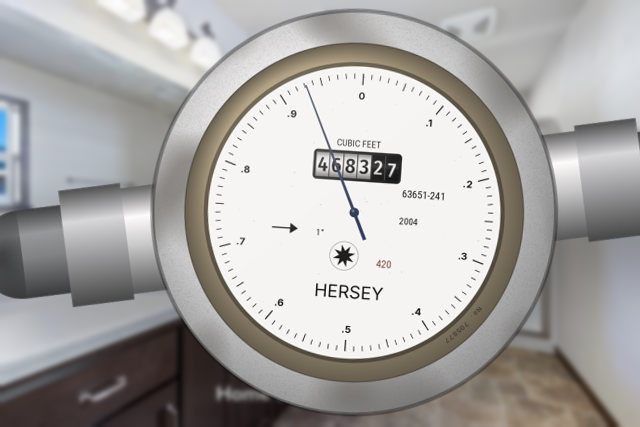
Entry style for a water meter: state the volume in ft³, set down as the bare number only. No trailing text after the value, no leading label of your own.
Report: 468326.93
